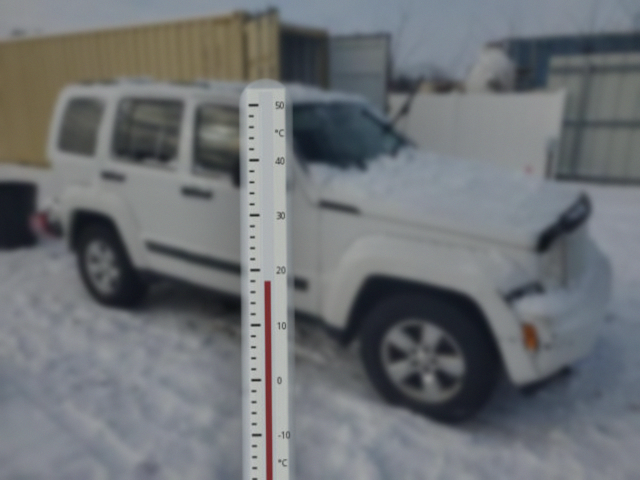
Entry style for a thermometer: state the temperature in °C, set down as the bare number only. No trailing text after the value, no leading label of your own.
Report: 18
